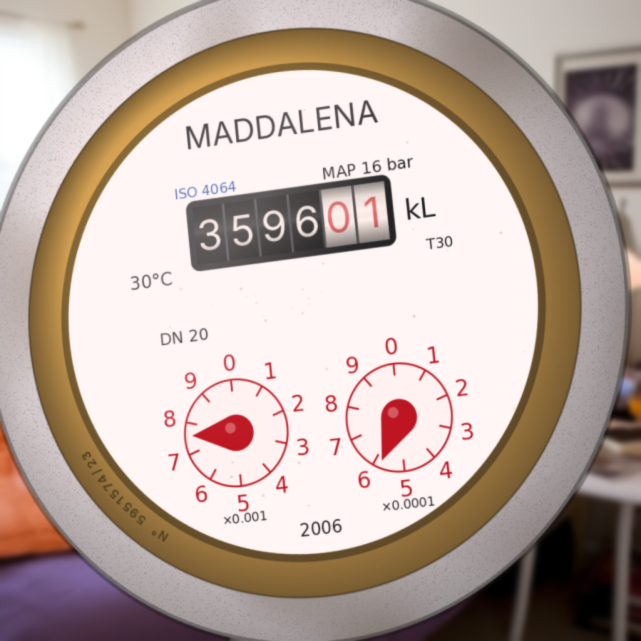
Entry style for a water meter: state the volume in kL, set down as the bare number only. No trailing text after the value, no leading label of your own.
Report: 3596.0175
